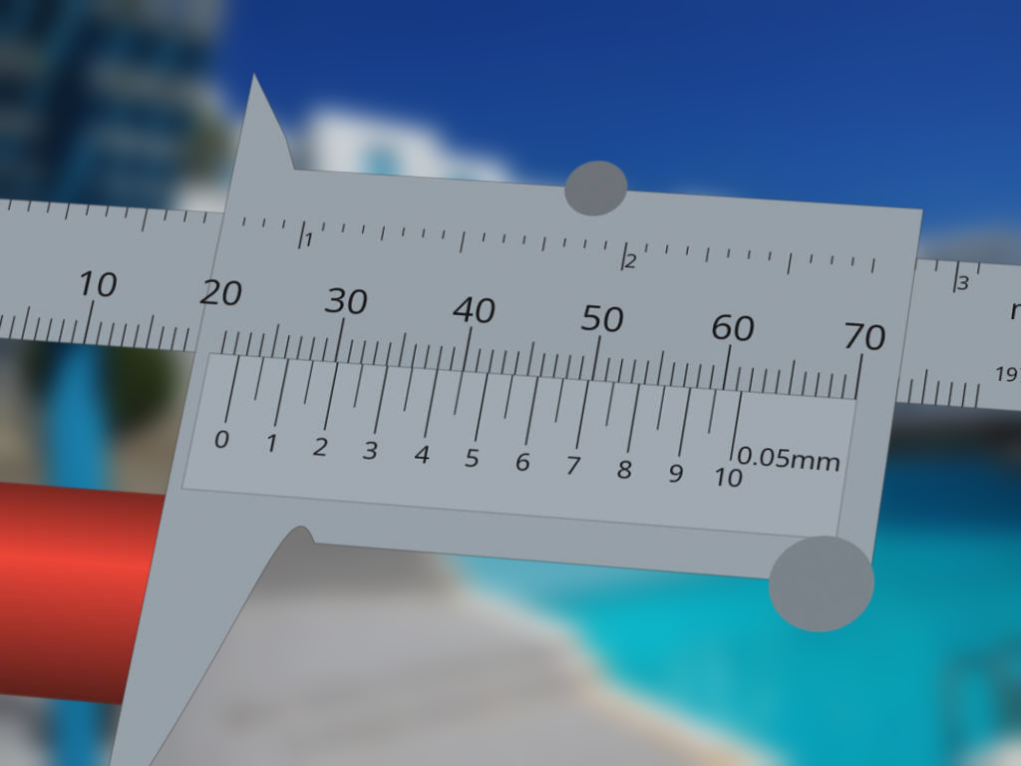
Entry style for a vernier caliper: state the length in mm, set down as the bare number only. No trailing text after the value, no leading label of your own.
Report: 22.4
